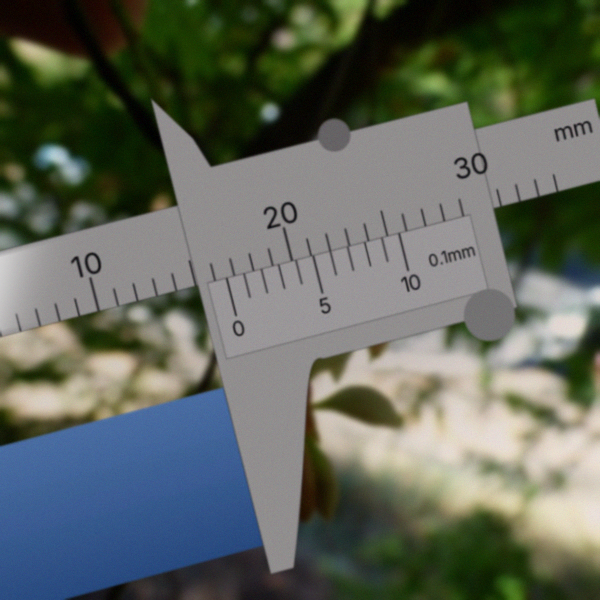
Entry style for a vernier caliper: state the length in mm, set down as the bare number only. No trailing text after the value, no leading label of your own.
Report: 16.6
